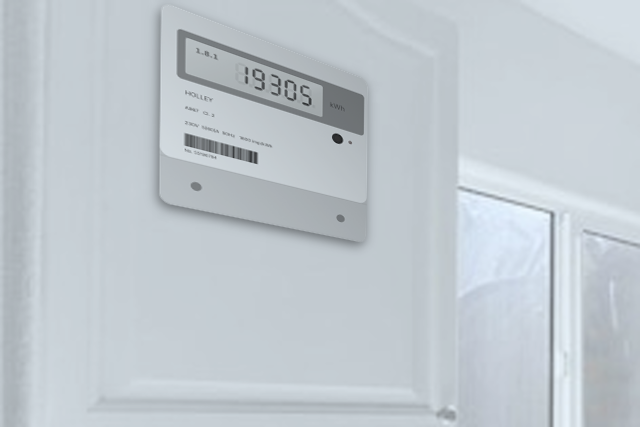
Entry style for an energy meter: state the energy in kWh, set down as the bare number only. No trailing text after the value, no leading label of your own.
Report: 19305
